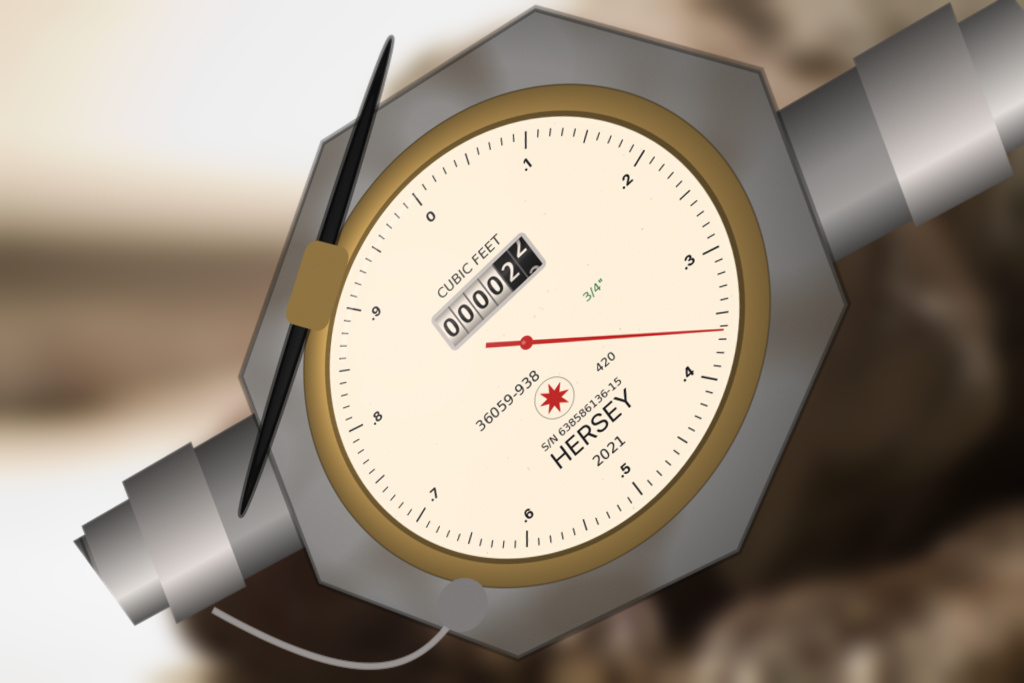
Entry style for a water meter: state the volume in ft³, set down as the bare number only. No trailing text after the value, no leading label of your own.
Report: 22.36
